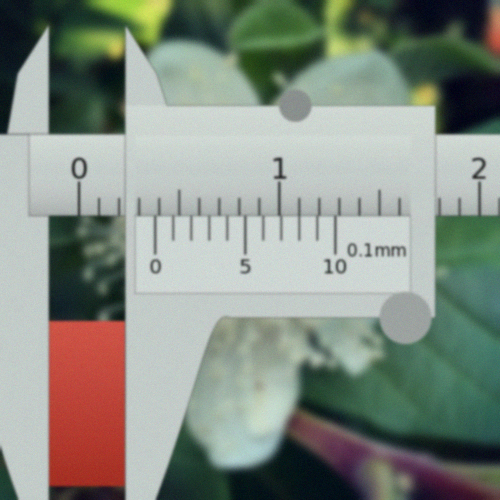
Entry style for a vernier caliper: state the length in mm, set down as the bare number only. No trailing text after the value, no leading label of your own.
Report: 3.8
